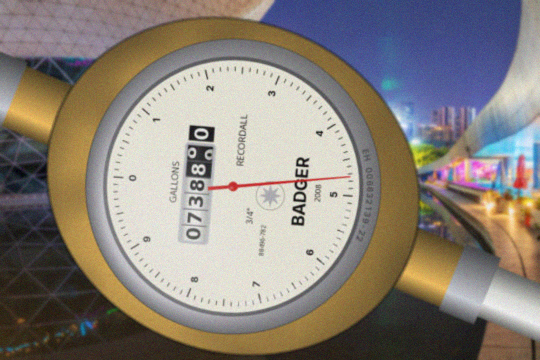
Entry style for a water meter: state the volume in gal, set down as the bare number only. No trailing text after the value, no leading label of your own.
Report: 738884.7
